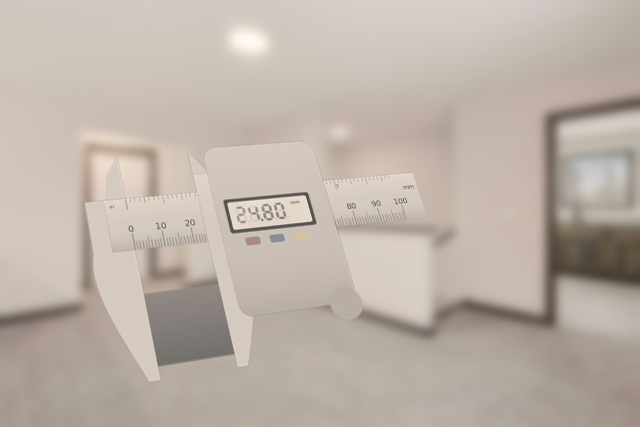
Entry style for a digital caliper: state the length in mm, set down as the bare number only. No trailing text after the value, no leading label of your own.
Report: 24.80
